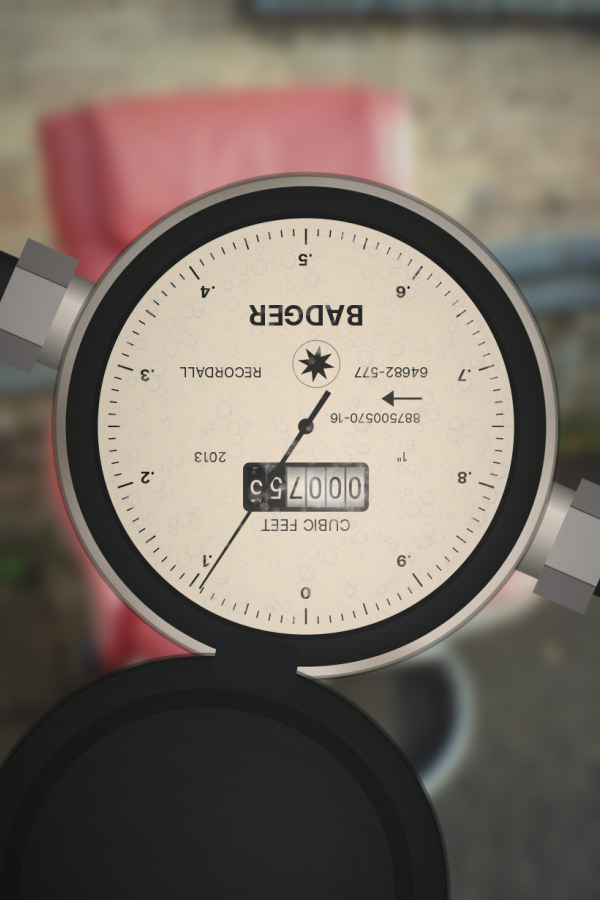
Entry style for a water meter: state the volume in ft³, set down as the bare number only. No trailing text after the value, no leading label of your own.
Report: 755.09
